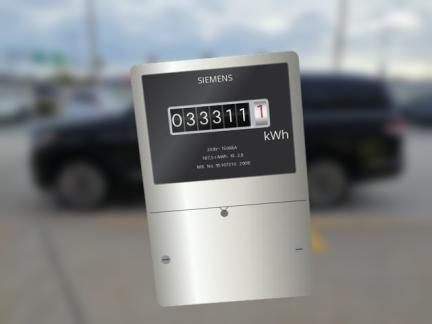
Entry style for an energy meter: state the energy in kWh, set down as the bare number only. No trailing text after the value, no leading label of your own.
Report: 33311.1
